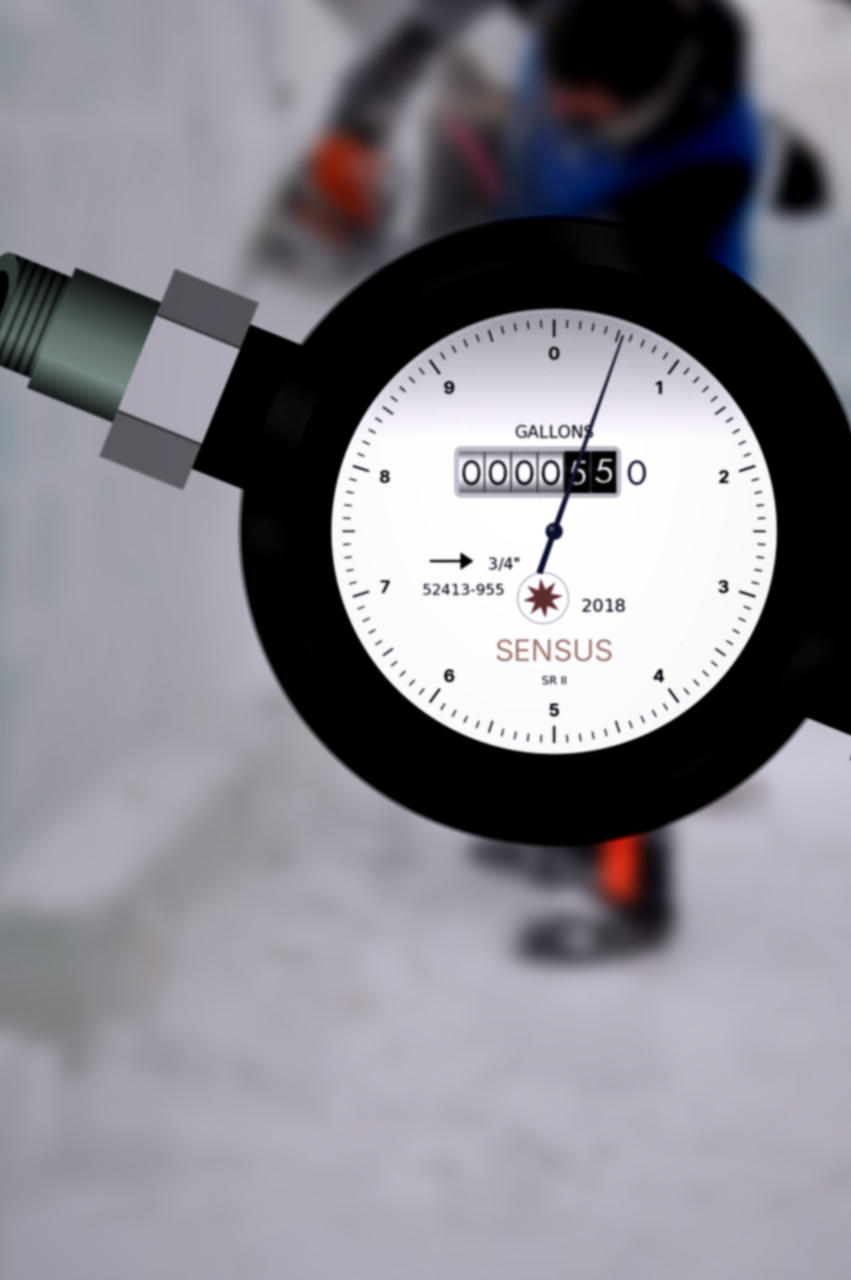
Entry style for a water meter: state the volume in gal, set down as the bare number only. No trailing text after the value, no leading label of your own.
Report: 550.5
